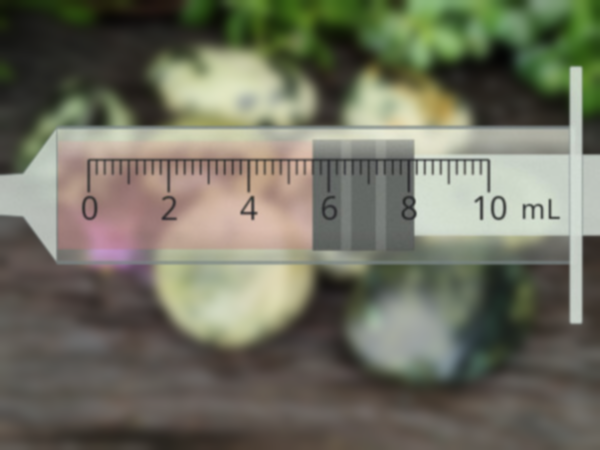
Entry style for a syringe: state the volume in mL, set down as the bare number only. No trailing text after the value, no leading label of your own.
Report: 5.6
